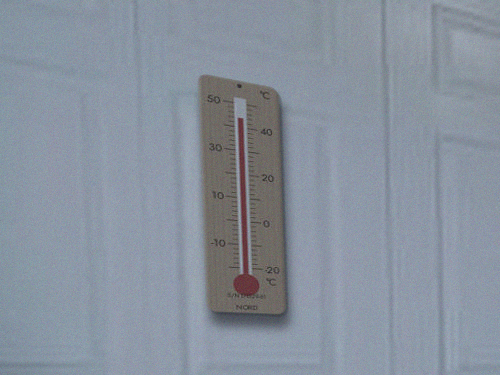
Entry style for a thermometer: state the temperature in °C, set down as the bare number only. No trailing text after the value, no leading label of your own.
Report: 44
